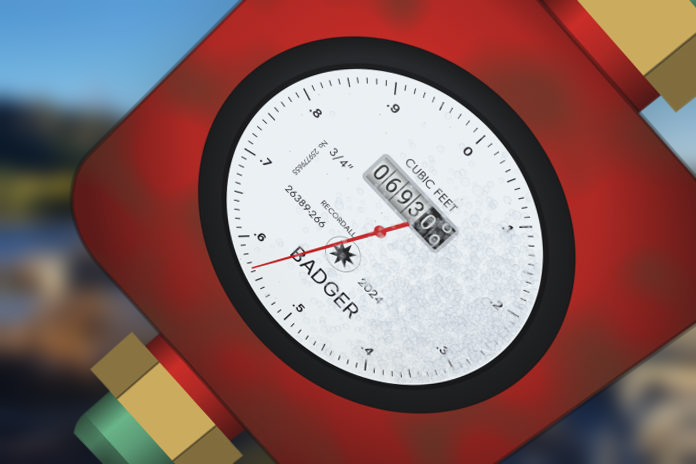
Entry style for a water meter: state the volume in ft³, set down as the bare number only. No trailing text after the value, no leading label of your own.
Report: 69308.56
